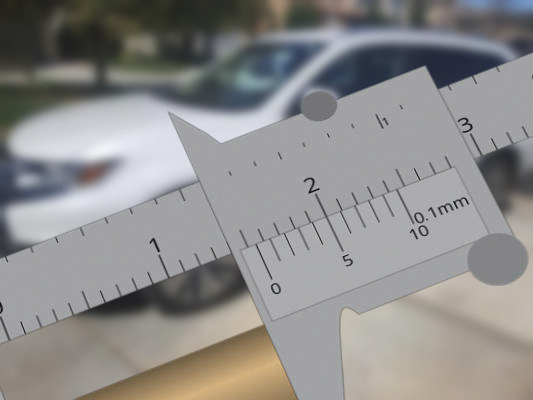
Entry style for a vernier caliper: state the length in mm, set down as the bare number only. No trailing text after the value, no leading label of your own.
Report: 15.5
